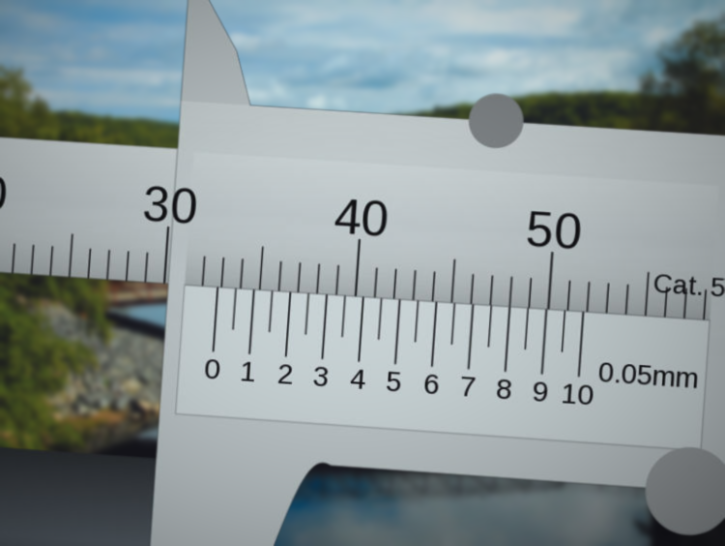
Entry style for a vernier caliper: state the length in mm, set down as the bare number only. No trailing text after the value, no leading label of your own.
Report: 32.8
